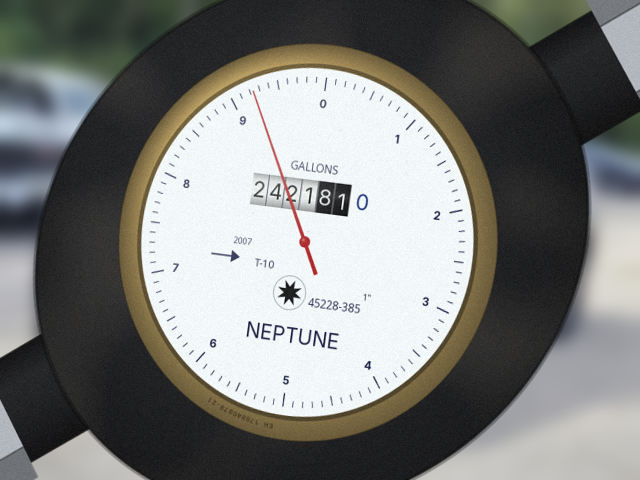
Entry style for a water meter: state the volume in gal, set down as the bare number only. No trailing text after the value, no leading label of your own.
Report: 2421809.2
